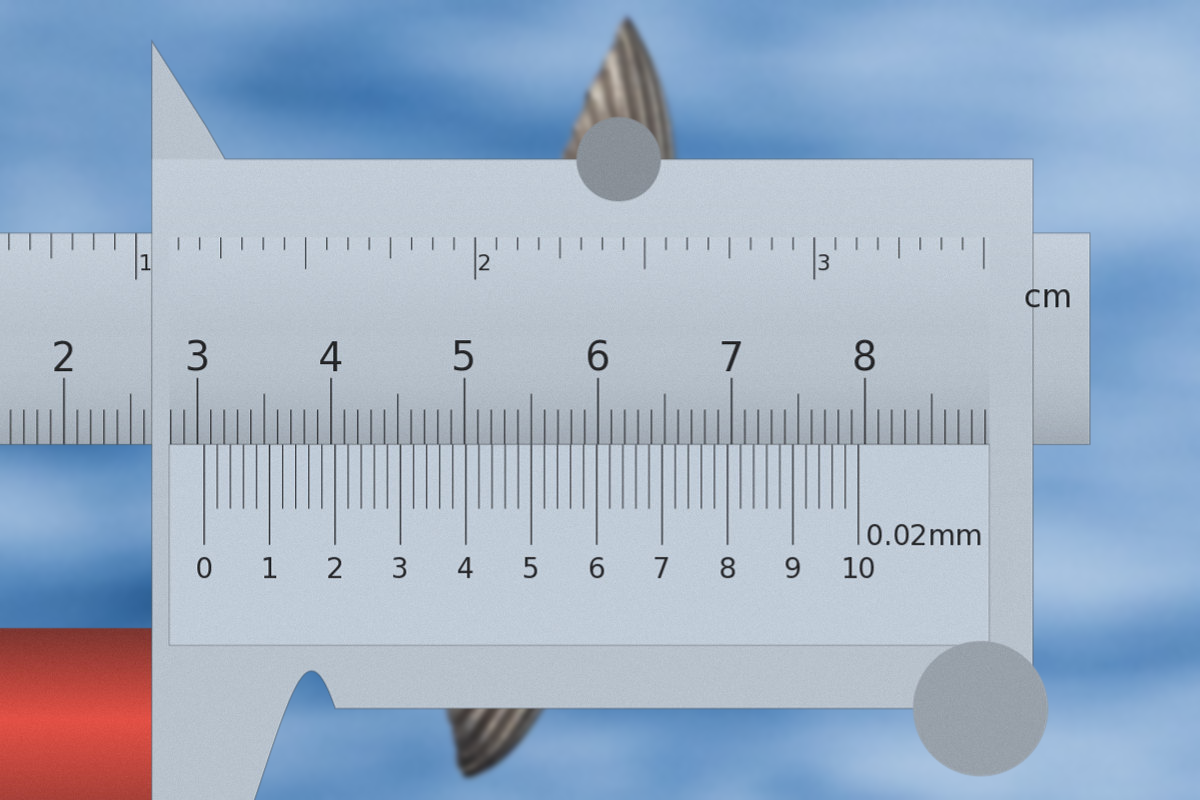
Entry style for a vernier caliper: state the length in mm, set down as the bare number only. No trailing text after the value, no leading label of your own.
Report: 30.5
